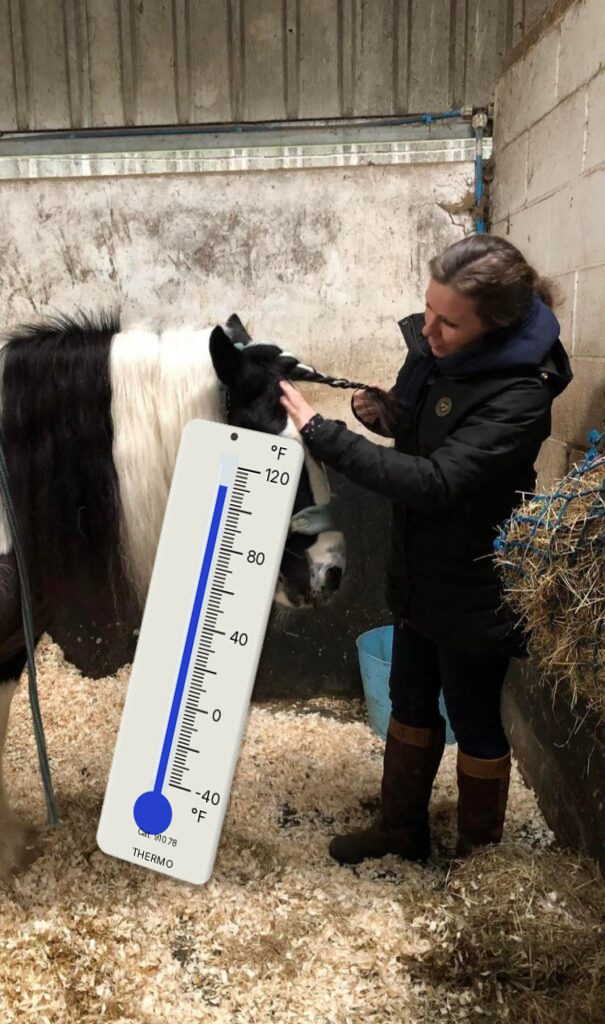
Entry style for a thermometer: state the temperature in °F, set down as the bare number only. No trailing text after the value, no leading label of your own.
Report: 110
